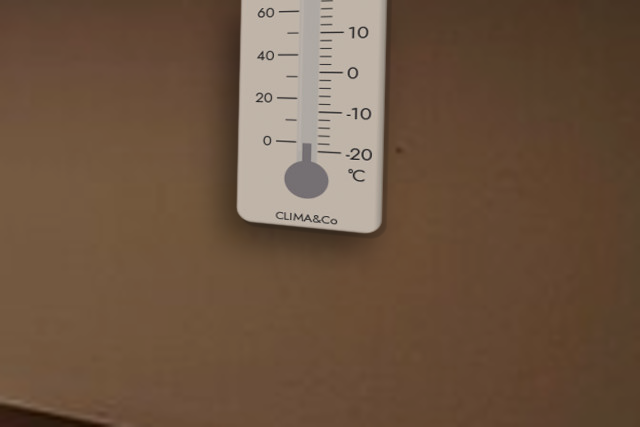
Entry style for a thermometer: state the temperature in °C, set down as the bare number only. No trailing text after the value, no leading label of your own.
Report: -18
